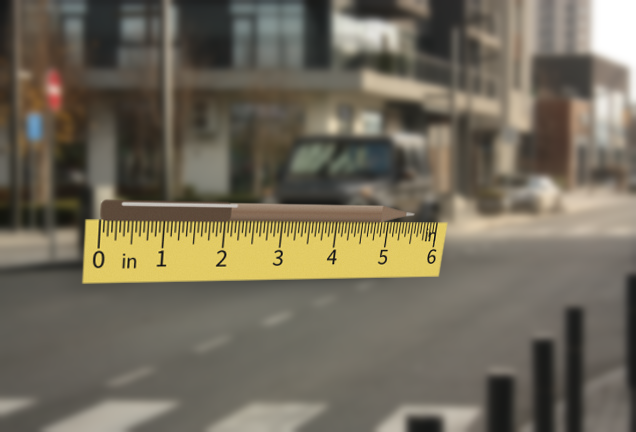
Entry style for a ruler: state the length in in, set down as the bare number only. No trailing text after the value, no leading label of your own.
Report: 5.5
